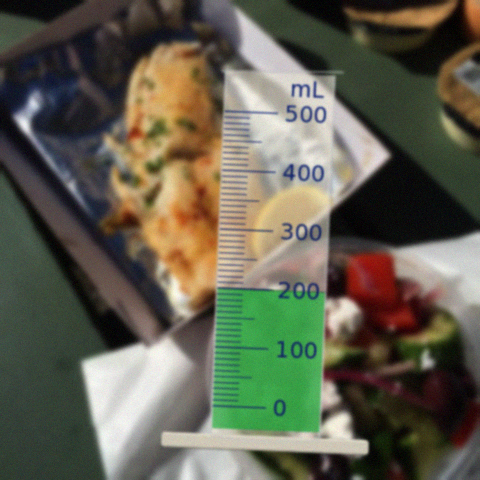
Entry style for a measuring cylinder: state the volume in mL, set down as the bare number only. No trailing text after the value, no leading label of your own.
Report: 200
